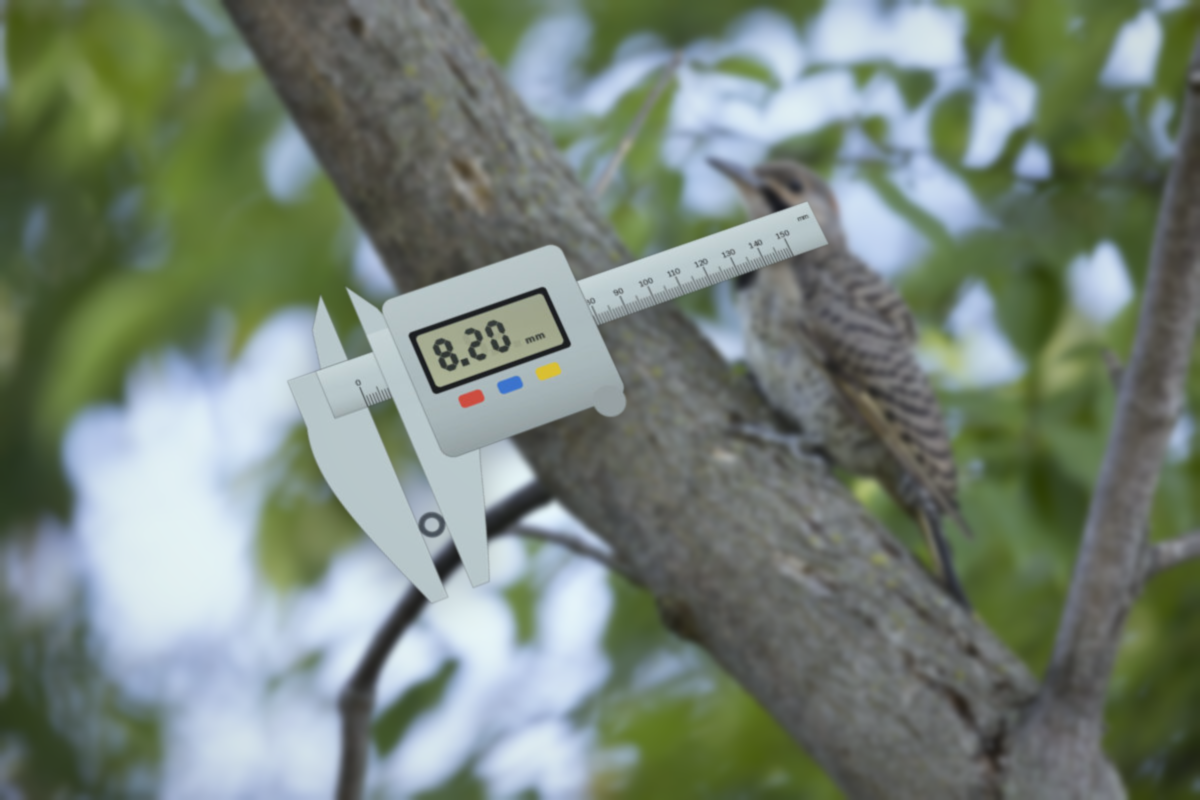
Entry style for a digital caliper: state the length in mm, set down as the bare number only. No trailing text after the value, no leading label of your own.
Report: 8.20
